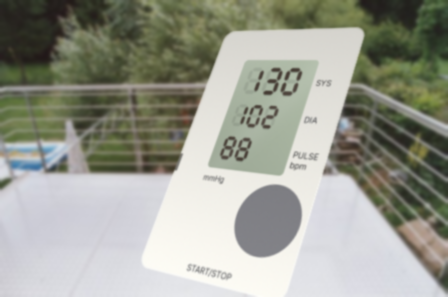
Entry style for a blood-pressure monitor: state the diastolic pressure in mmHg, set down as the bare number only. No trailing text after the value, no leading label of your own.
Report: 102
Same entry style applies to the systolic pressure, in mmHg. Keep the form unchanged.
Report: 130
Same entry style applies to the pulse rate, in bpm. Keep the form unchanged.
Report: 88
